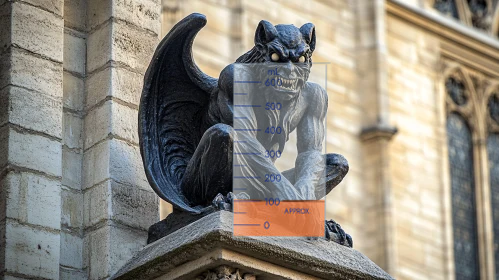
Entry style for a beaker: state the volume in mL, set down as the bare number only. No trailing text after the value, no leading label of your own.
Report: 100
